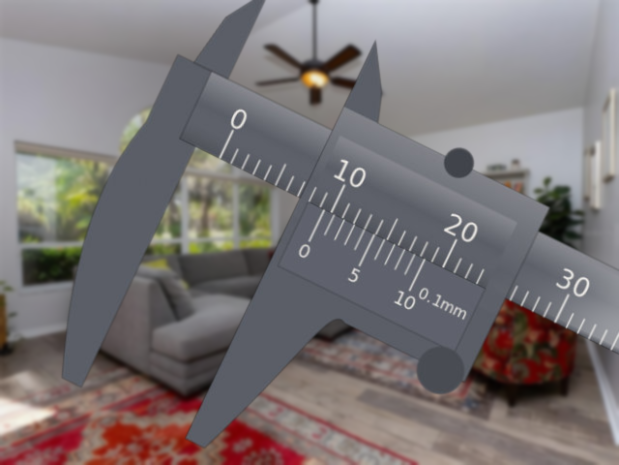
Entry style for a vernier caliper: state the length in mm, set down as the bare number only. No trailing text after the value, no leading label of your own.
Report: 9.4
